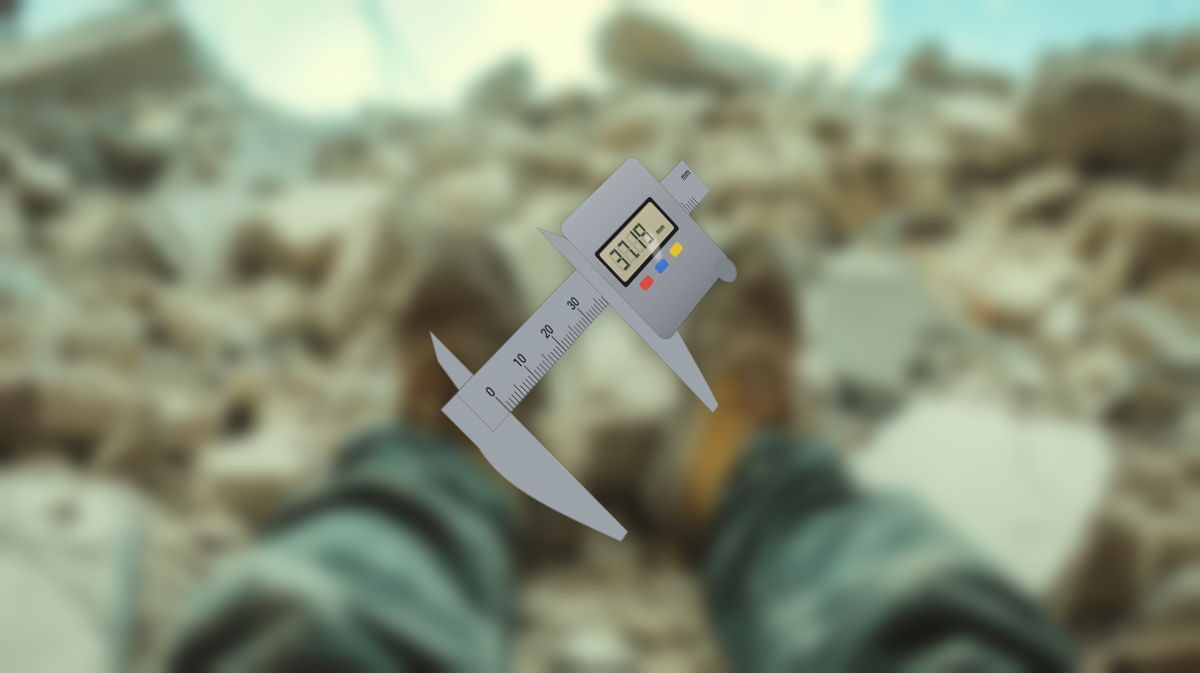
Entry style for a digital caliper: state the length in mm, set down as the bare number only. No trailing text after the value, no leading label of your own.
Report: 37.19
